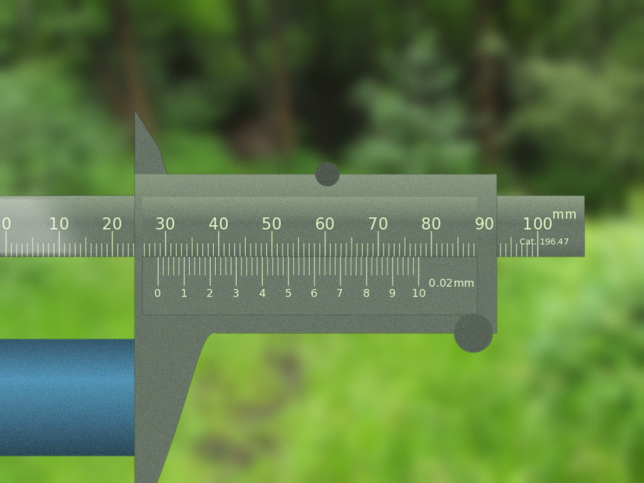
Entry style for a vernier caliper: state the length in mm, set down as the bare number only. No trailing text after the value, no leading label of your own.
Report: 28.6
